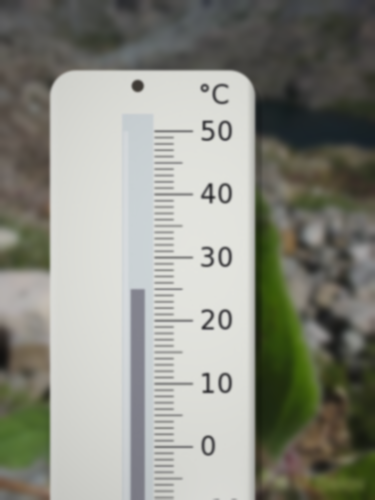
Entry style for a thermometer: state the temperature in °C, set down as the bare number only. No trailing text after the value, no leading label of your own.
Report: 25
